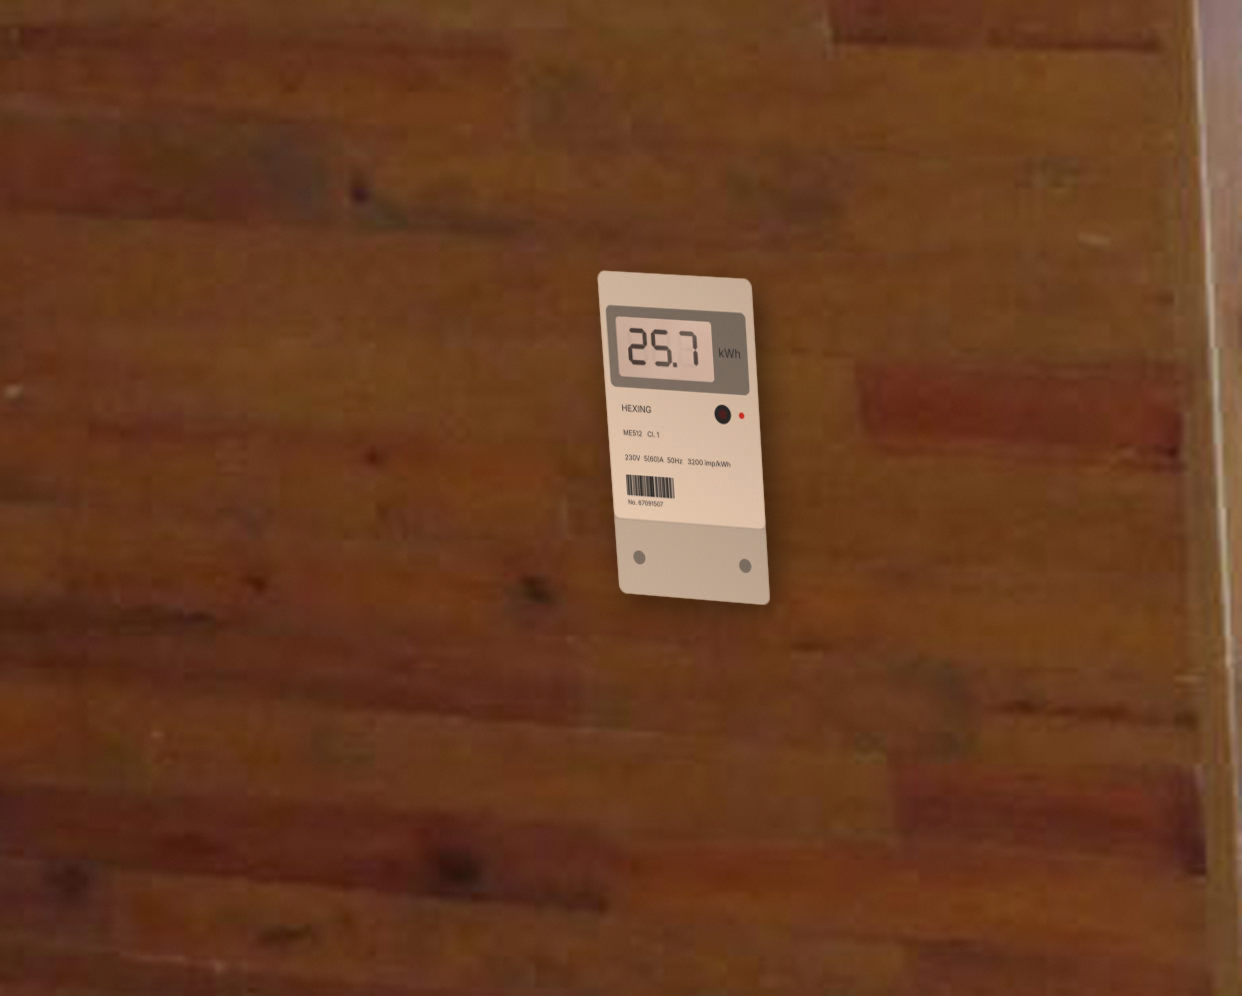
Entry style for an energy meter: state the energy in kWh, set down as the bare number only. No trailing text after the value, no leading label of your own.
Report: 25.7
